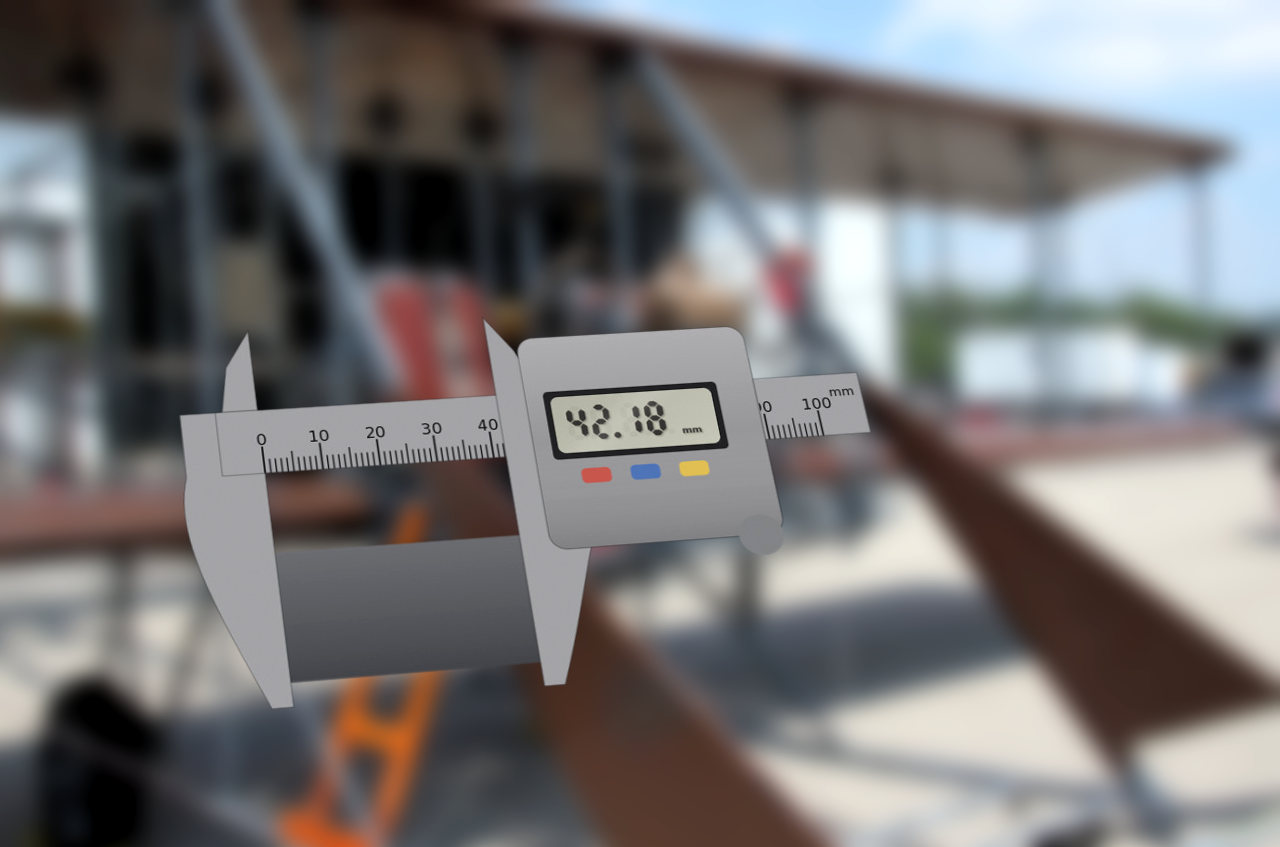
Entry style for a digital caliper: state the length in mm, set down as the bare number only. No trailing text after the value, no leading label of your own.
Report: 42.18
